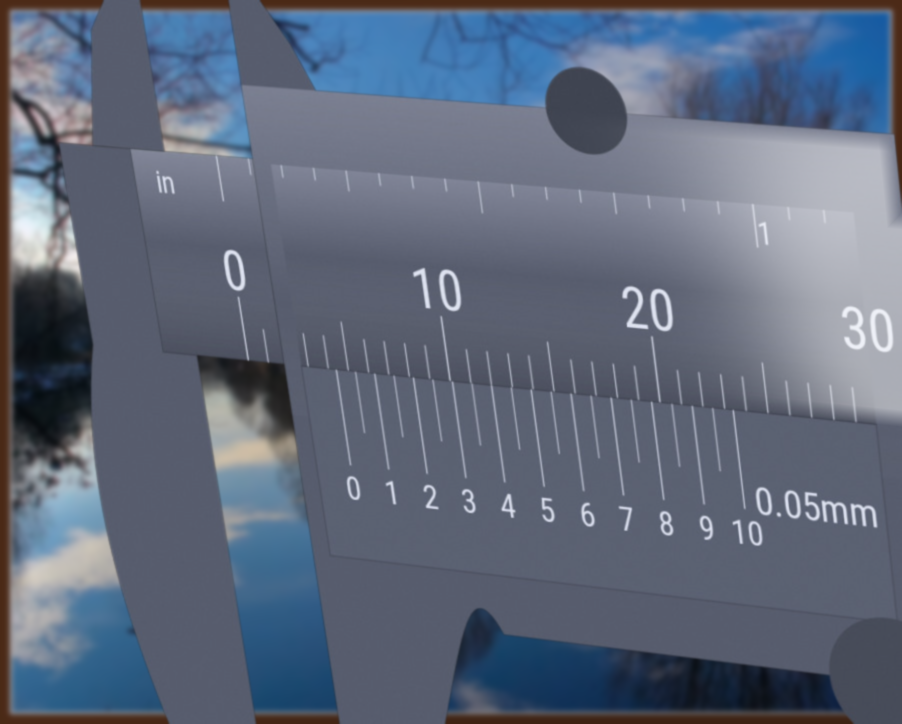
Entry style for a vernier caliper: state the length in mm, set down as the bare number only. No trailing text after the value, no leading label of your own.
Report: 4.4
